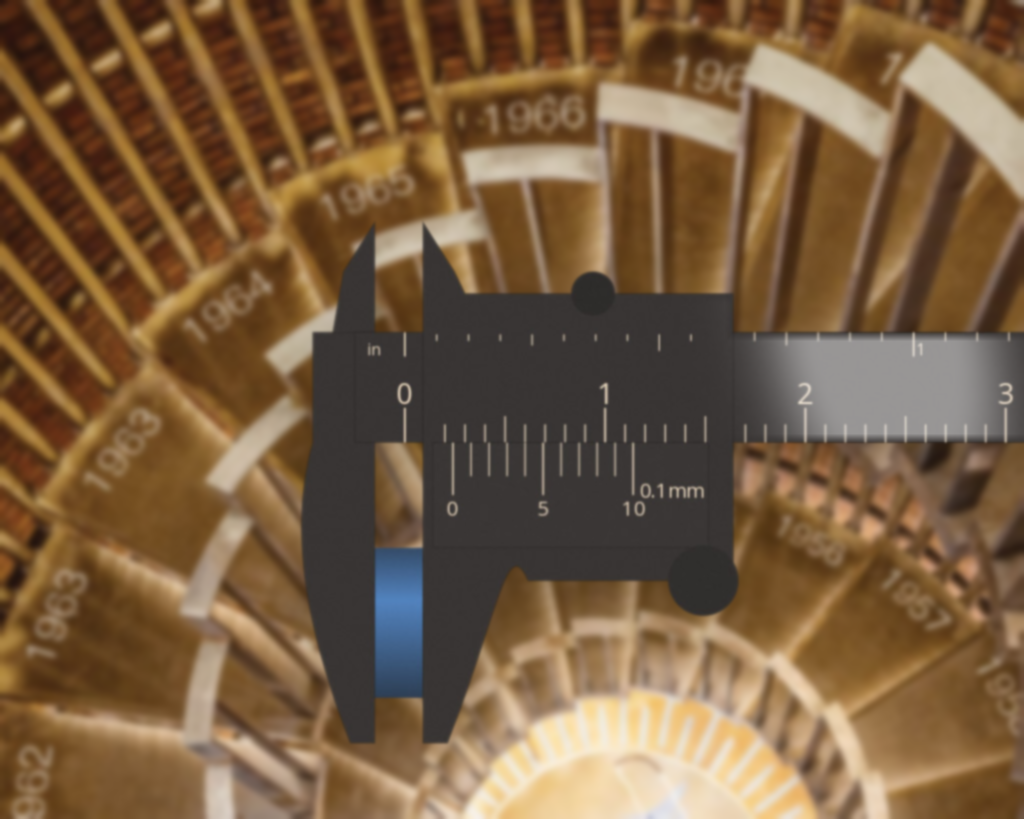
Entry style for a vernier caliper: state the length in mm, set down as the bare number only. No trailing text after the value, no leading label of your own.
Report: 2.4
